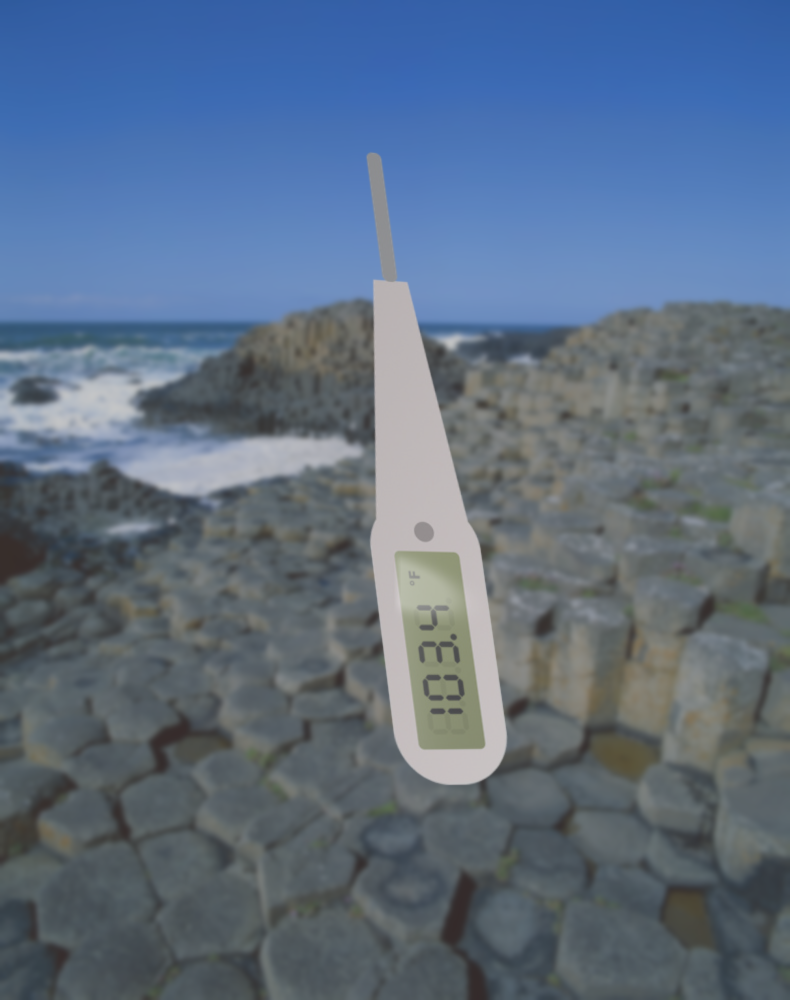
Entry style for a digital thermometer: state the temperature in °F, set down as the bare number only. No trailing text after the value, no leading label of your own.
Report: 103.4
